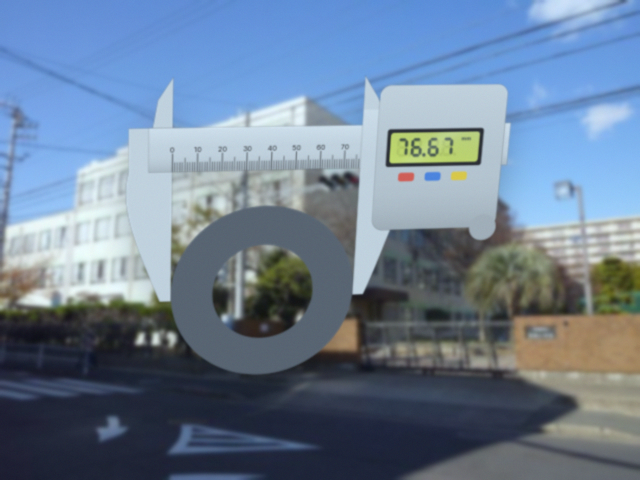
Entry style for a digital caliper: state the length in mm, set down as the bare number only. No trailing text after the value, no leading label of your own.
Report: 76.67
